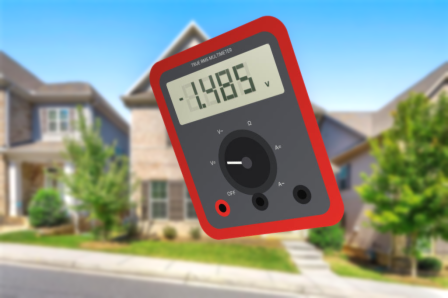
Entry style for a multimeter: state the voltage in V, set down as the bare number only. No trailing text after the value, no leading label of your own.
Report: -1.485
